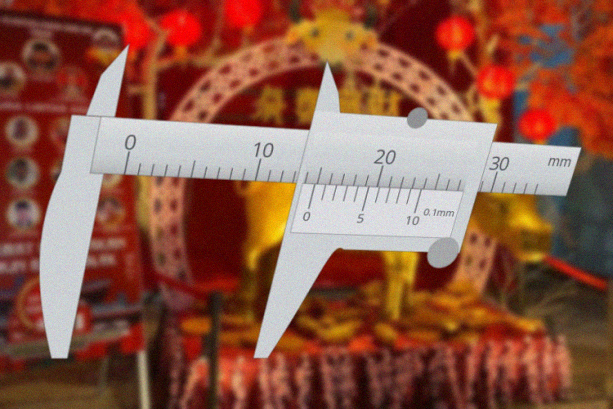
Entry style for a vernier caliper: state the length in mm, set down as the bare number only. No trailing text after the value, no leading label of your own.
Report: 14.8
